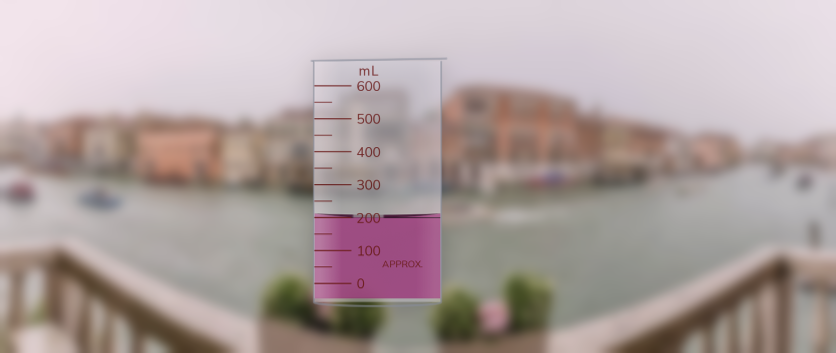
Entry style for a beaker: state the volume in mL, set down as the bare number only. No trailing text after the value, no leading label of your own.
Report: 200
